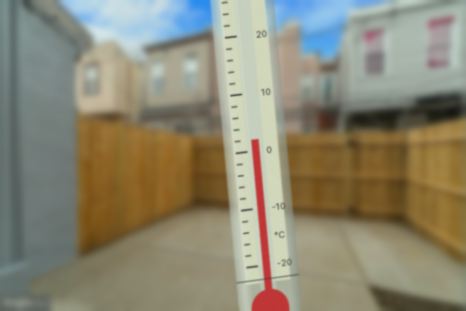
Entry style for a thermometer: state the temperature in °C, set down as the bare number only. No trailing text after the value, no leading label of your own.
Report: 2
